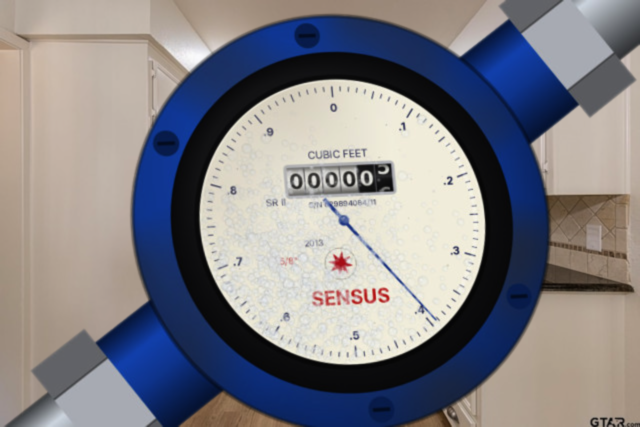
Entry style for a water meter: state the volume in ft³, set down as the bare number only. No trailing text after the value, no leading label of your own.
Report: 5.39
